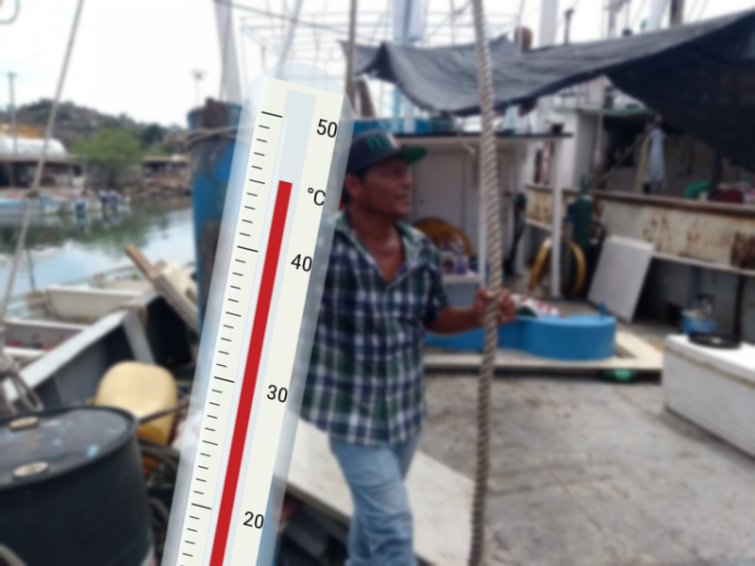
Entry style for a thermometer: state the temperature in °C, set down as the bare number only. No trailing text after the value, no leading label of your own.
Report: 45.5
